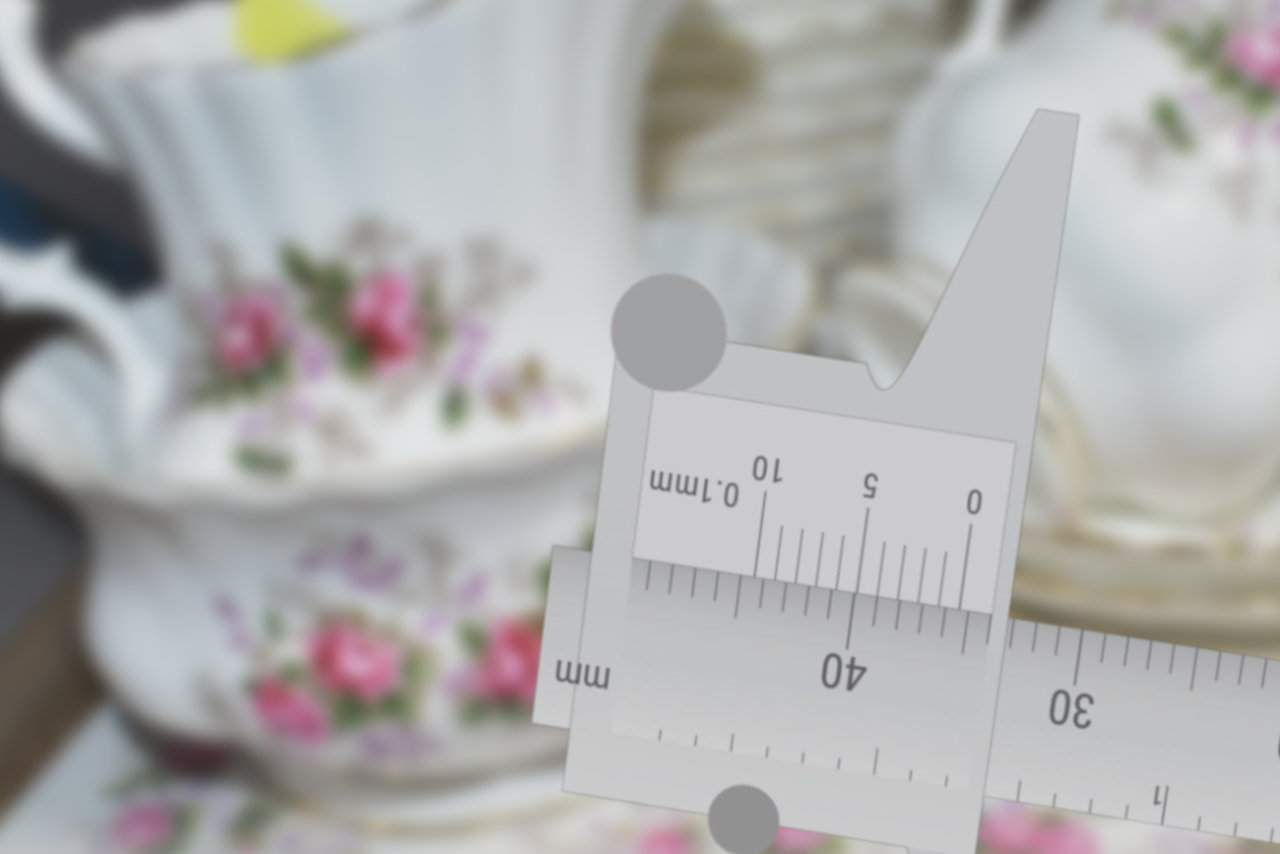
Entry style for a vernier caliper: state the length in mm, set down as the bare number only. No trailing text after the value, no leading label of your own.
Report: 35.4
